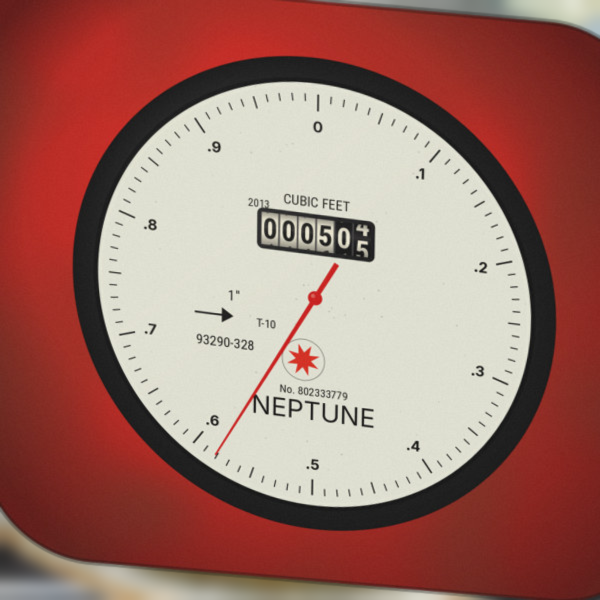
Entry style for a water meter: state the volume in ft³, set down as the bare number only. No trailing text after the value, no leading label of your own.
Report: 504.58
